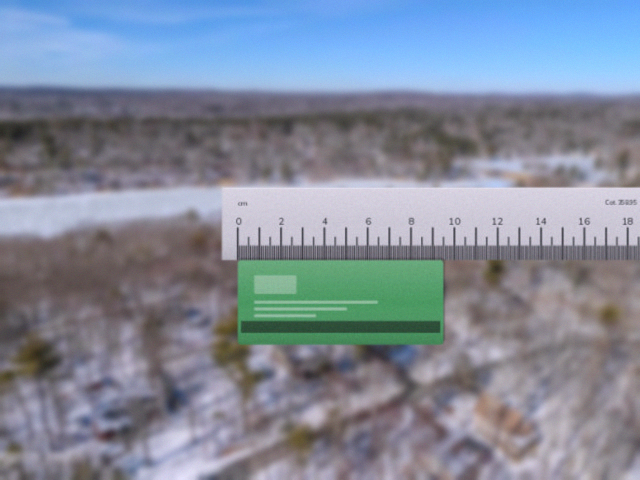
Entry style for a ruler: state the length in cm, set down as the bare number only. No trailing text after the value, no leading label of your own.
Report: 9.5
